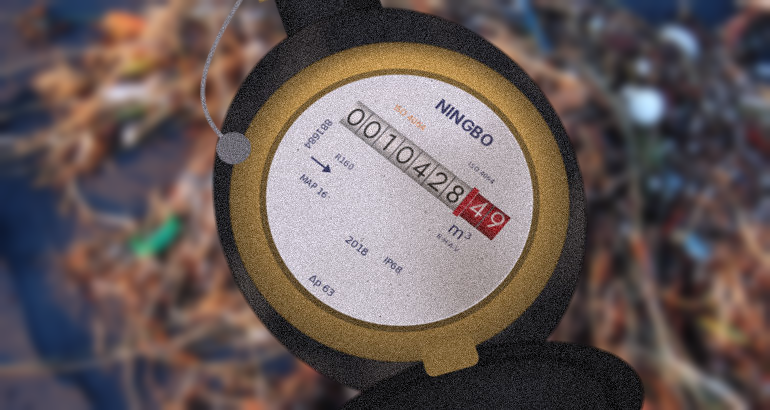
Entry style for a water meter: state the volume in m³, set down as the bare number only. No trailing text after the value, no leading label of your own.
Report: 10428.49
